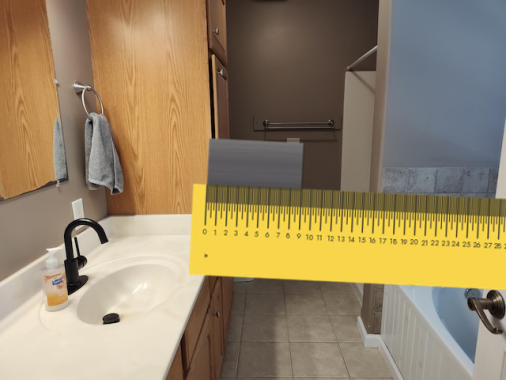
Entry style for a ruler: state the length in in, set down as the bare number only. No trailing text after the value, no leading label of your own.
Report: 9
